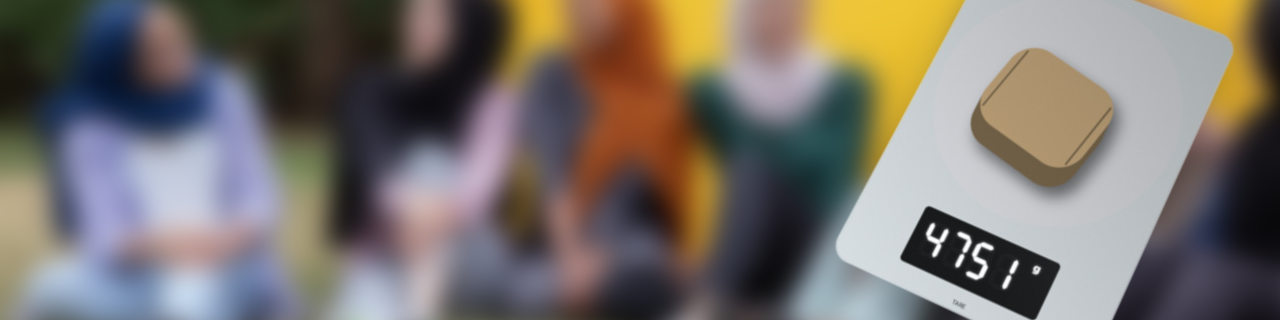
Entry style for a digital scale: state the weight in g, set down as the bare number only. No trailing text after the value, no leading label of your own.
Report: 4751
